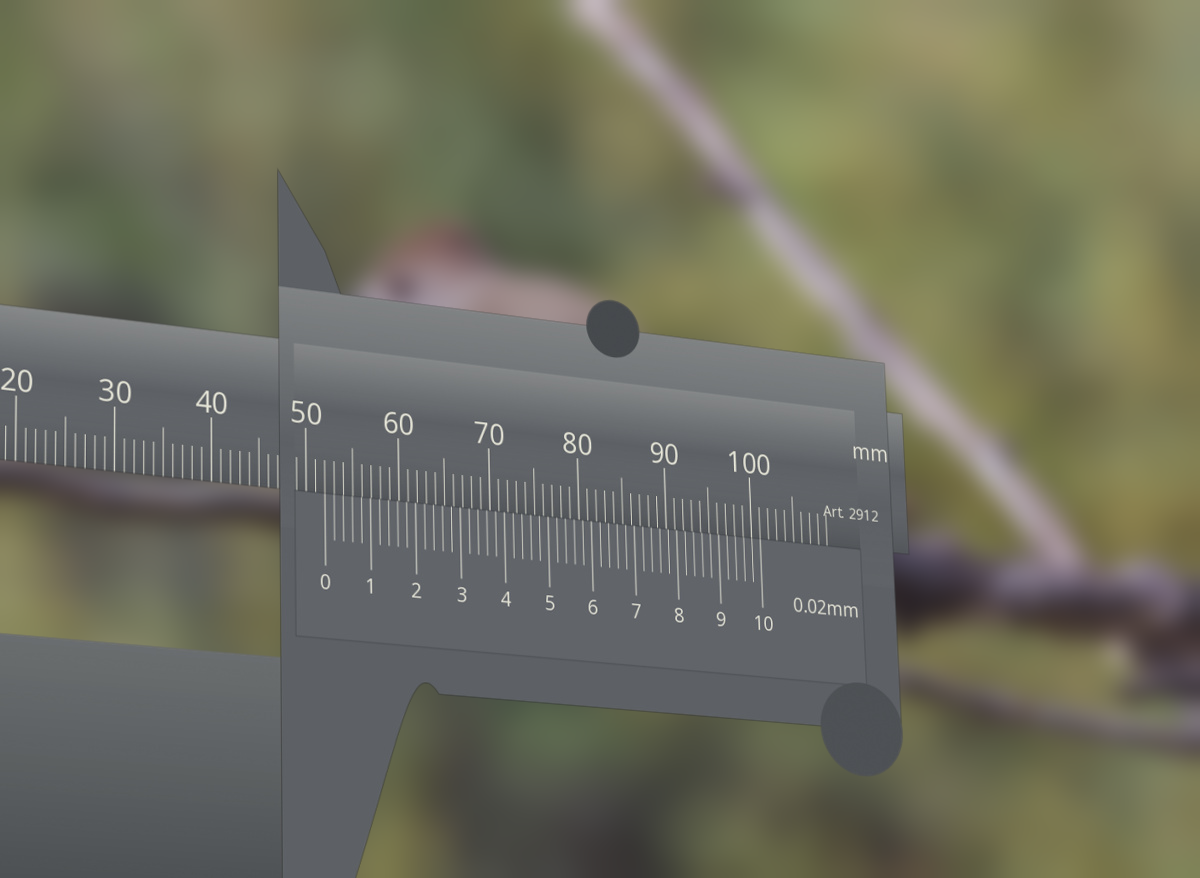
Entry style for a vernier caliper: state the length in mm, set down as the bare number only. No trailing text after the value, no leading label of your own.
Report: 52.0
